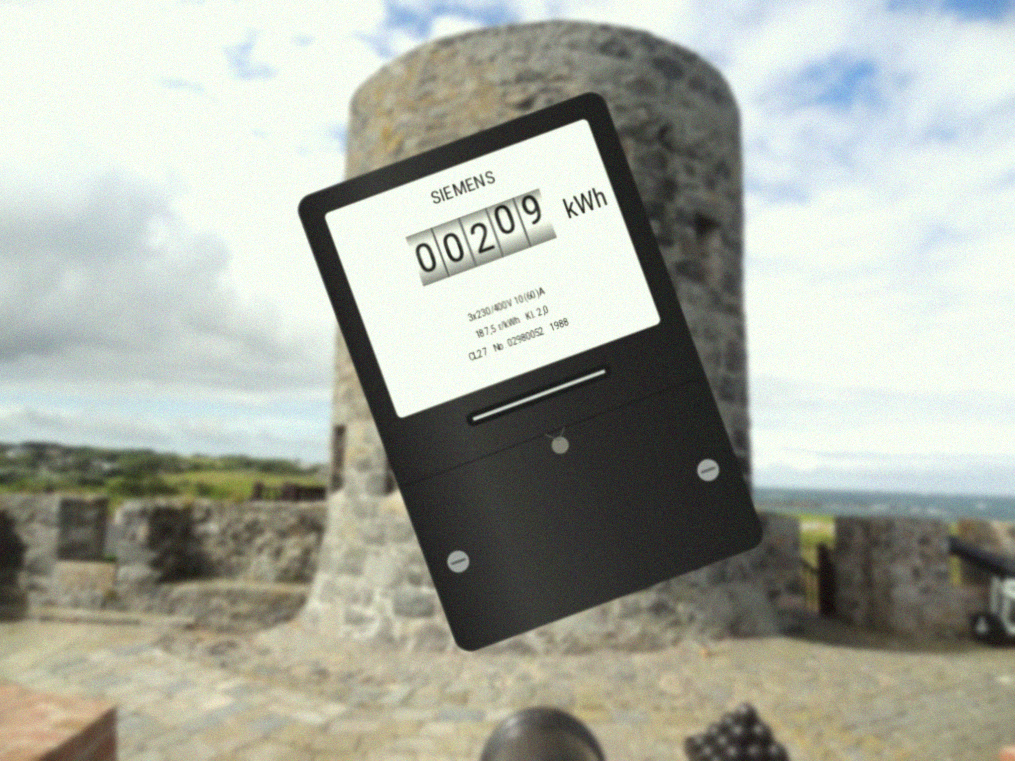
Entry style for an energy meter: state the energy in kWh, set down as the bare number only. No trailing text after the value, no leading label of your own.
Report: 209
